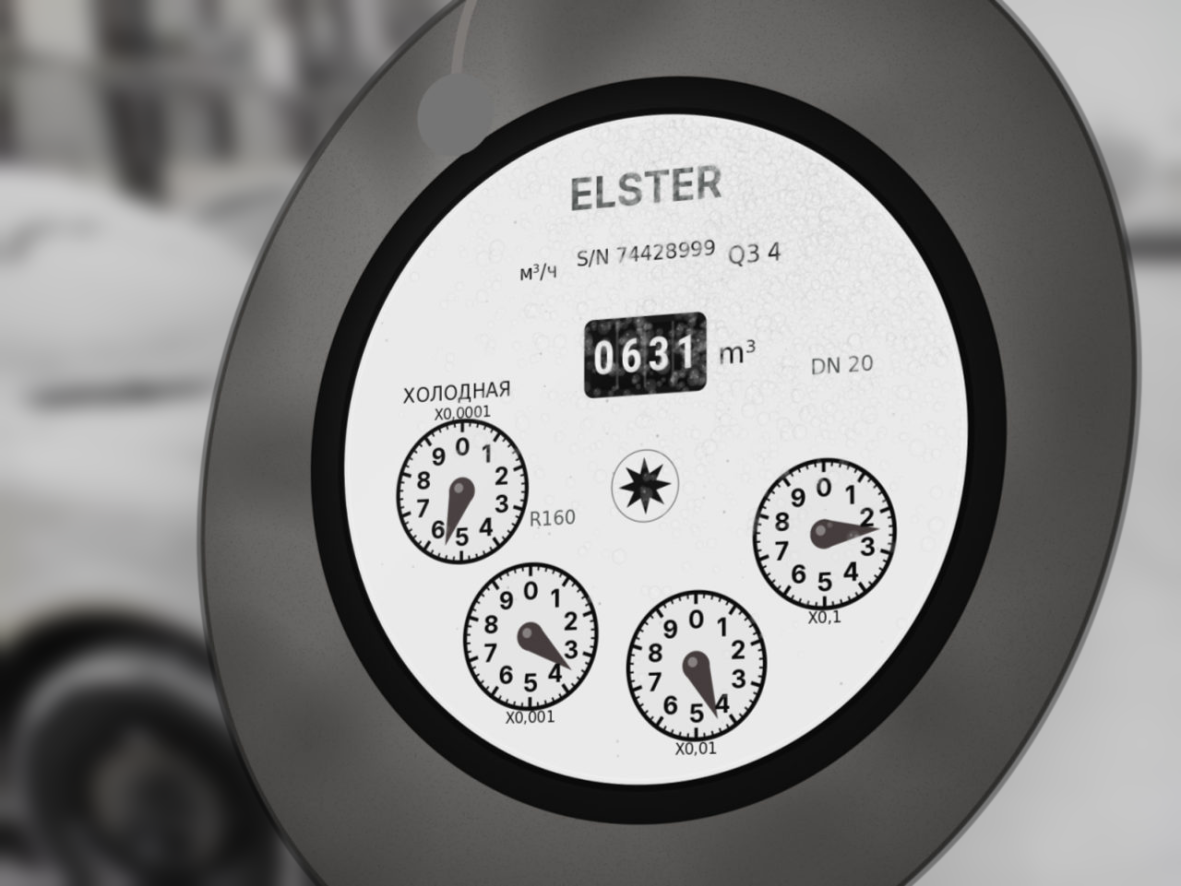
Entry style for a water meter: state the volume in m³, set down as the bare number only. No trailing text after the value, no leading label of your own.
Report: 631.2435
